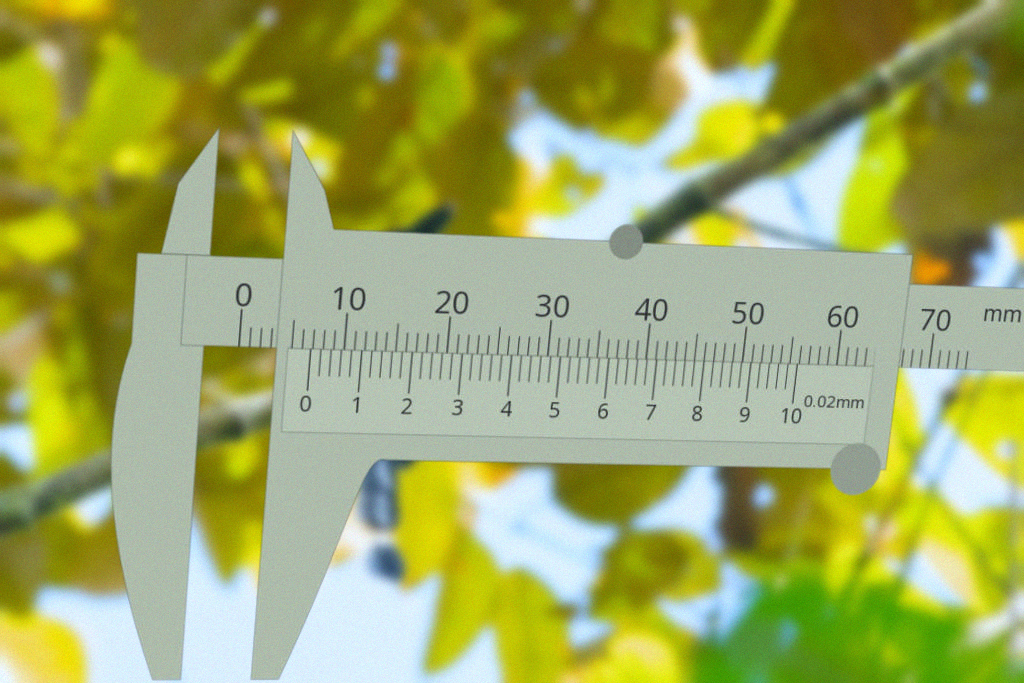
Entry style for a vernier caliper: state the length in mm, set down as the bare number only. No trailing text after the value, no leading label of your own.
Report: 6.8
